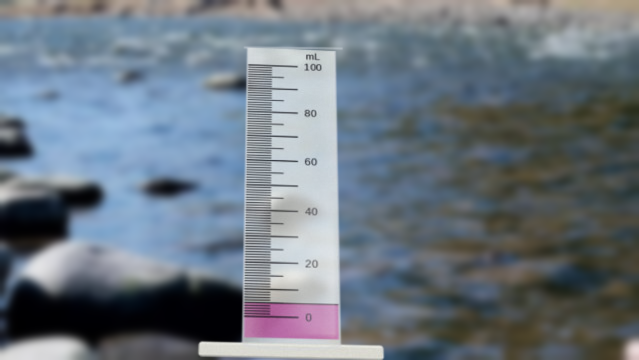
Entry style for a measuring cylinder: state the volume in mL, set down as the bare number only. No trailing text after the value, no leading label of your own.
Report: 5
